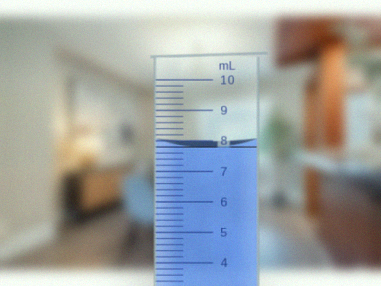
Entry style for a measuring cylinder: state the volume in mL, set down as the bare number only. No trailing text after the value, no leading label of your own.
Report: 7.8
